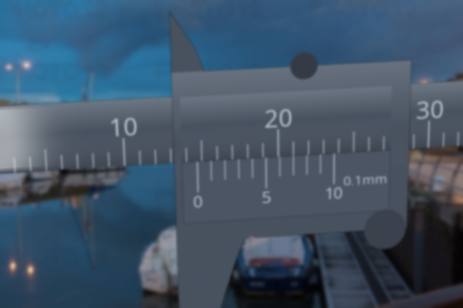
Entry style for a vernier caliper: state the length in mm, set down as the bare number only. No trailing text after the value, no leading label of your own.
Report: 14.7
